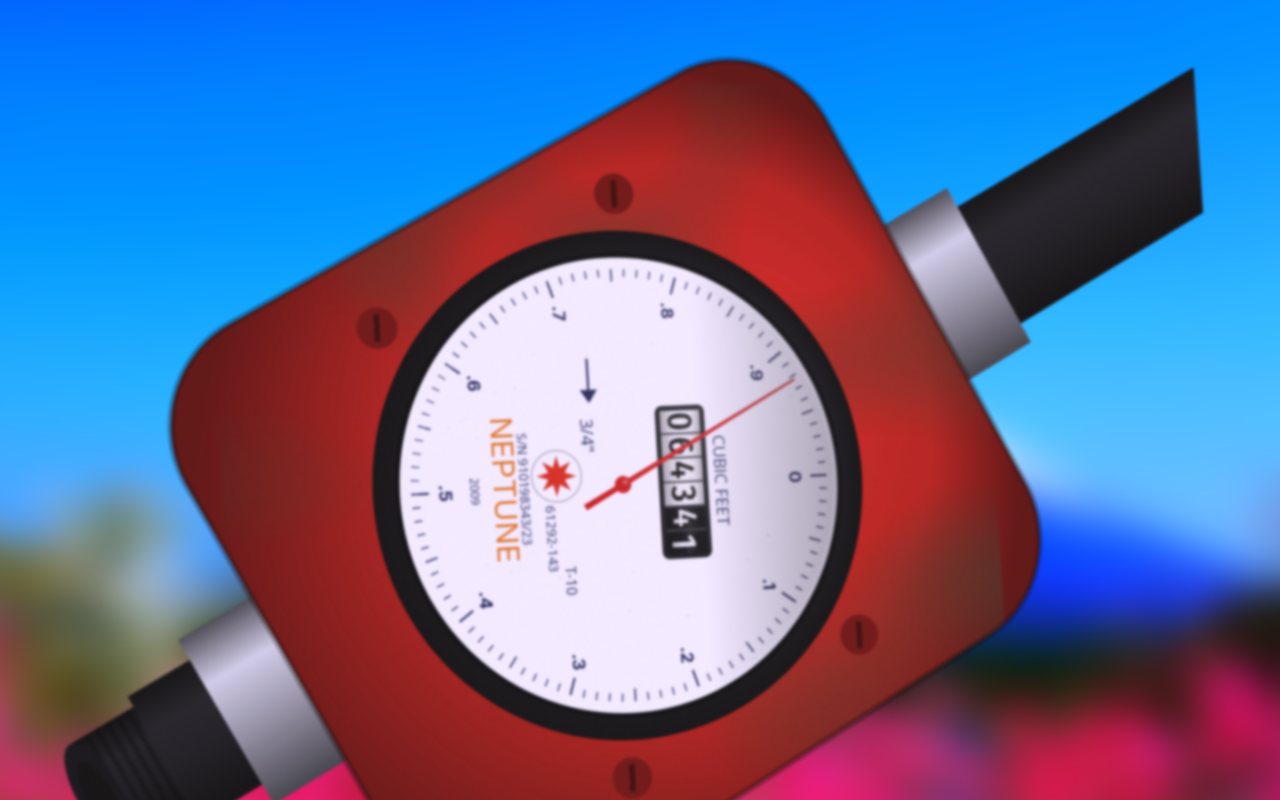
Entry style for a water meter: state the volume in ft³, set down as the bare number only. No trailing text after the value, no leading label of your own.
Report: 64340.92
